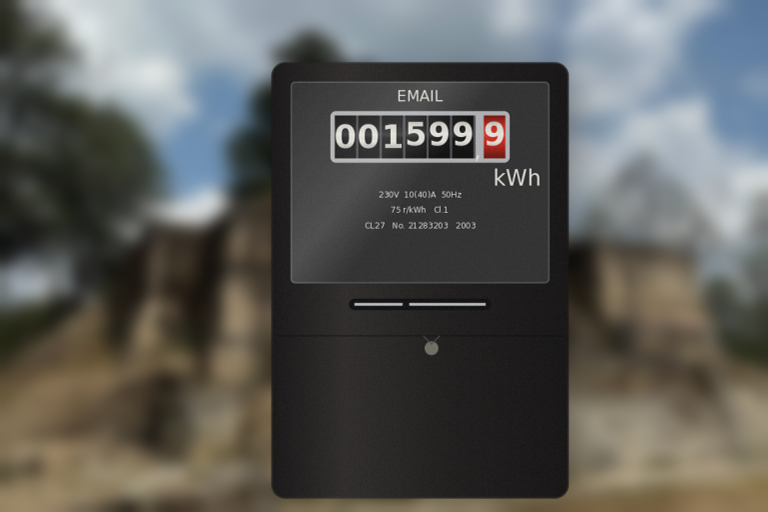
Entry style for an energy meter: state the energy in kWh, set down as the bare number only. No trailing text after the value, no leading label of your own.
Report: 1599.9
